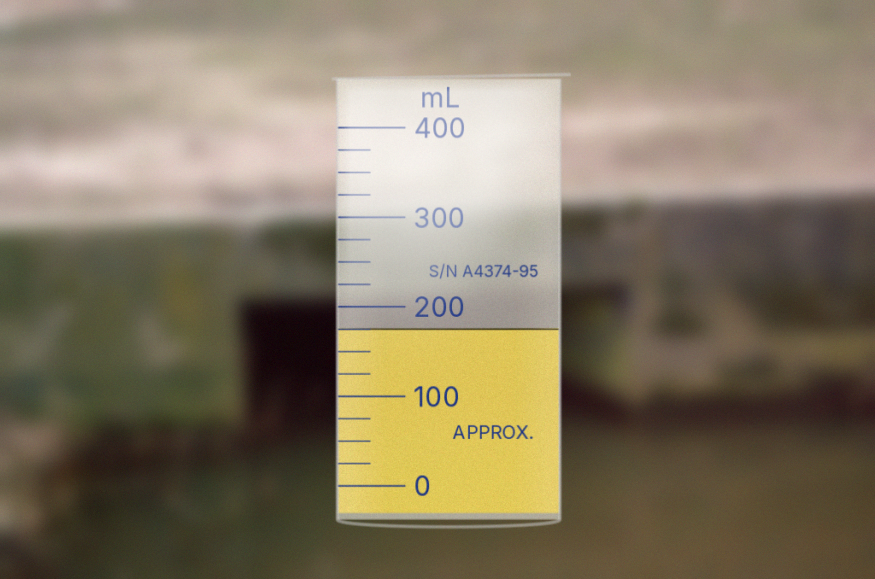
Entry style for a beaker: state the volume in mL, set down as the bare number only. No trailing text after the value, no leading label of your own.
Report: 175
